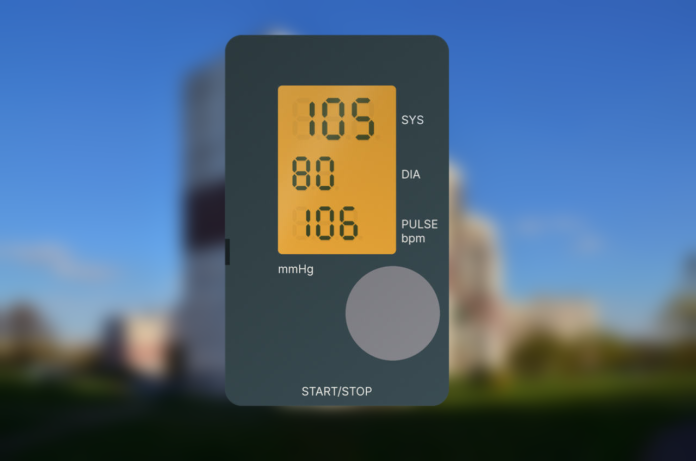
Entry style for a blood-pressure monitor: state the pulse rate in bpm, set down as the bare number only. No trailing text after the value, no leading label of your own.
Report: 106
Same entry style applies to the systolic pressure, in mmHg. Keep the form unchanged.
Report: 105
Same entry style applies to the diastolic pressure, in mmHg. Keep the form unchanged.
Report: 80
